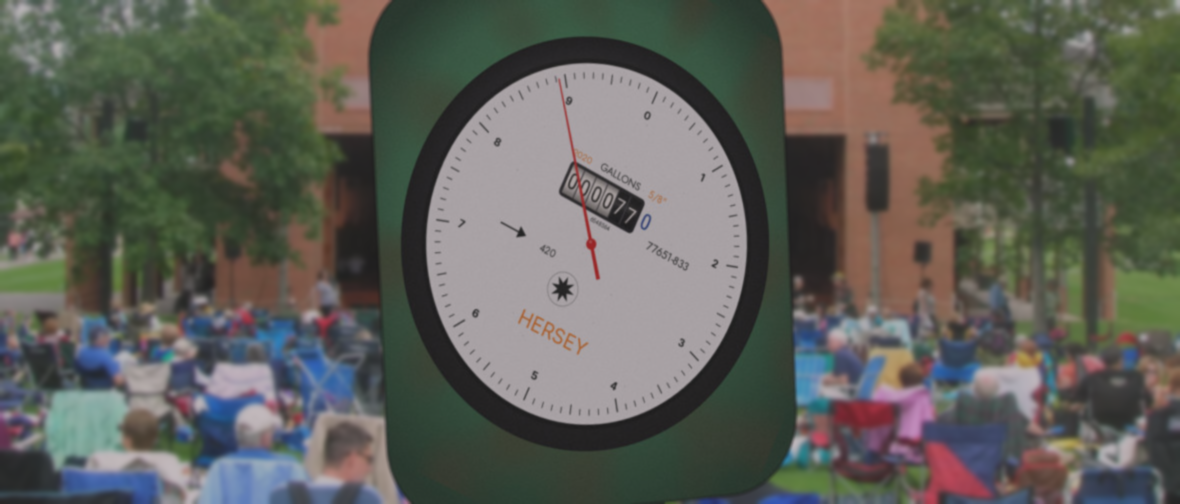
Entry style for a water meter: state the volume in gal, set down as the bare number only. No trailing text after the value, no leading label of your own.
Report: 768.9
